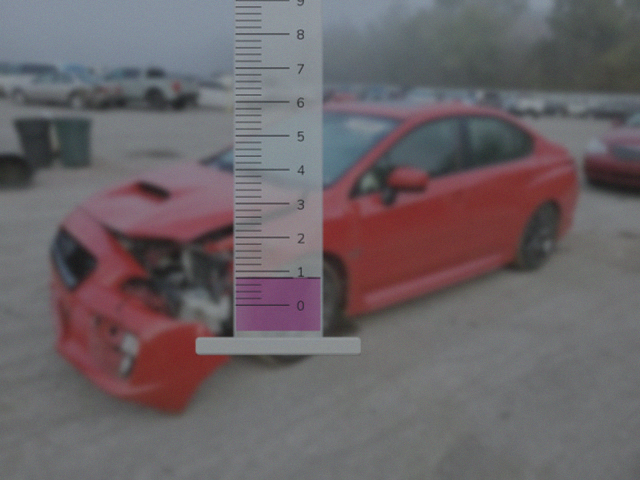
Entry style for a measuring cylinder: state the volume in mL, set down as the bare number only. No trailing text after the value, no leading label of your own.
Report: 0.8
